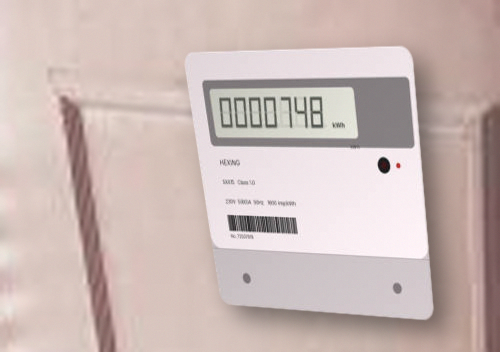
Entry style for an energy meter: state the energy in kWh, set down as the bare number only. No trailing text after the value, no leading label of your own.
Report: 748
